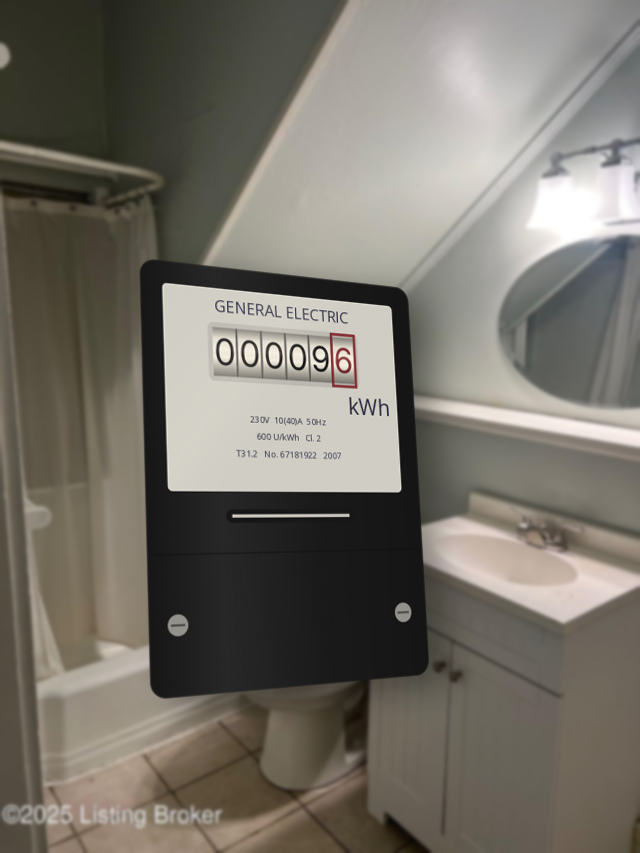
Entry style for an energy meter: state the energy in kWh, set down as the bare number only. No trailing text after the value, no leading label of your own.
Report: 9.6
